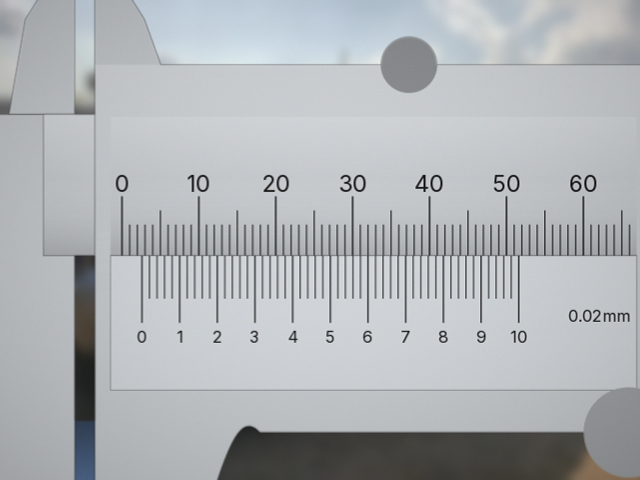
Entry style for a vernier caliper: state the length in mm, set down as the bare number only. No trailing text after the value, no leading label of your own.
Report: 2.6
